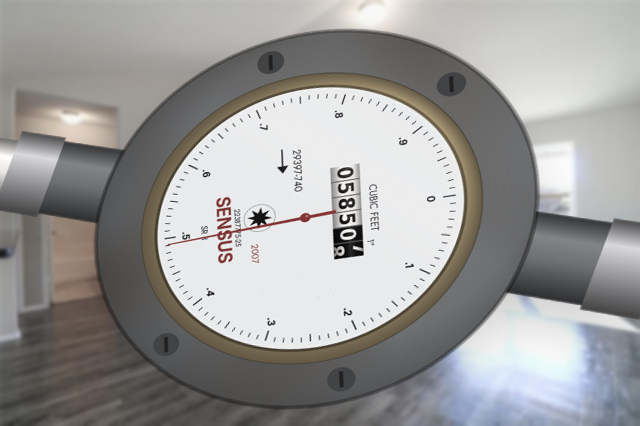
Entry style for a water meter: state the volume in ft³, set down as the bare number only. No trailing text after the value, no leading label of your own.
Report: 58507.49
